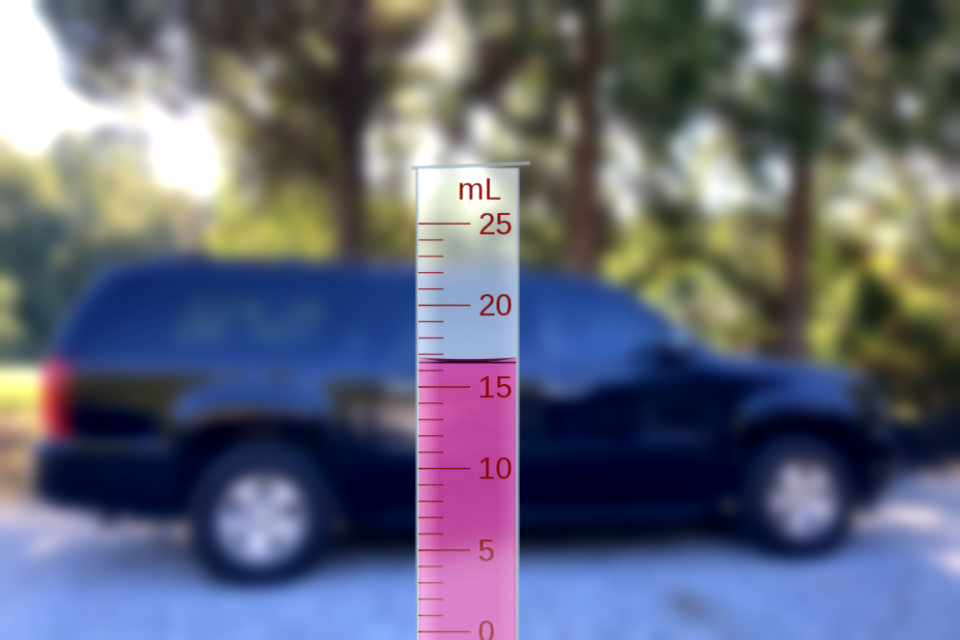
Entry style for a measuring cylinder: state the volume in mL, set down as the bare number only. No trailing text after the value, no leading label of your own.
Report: 16.5
